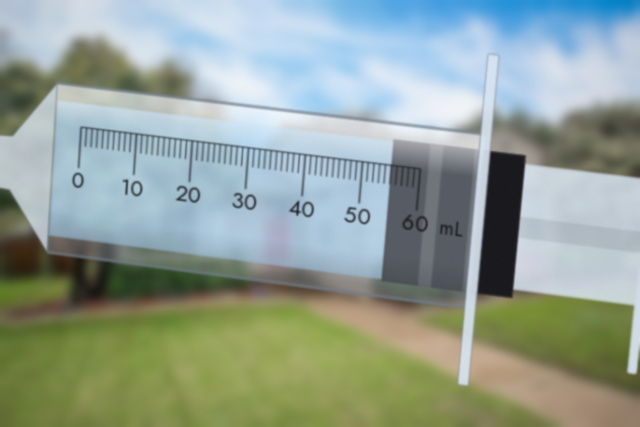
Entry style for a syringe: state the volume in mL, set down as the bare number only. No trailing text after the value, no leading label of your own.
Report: 55
